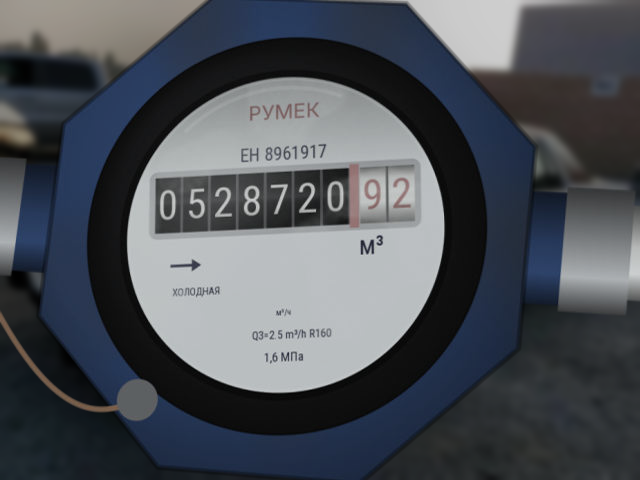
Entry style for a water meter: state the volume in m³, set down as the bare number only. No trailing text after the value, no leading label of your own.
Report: 528720.92
